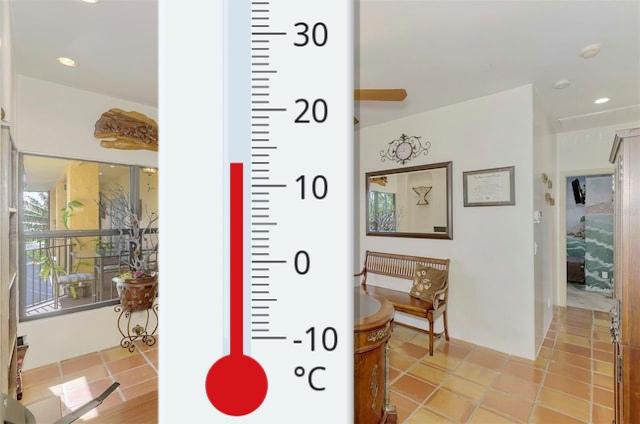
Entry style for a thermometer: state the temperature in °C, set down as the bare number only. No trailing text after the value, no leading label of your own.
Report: 13
